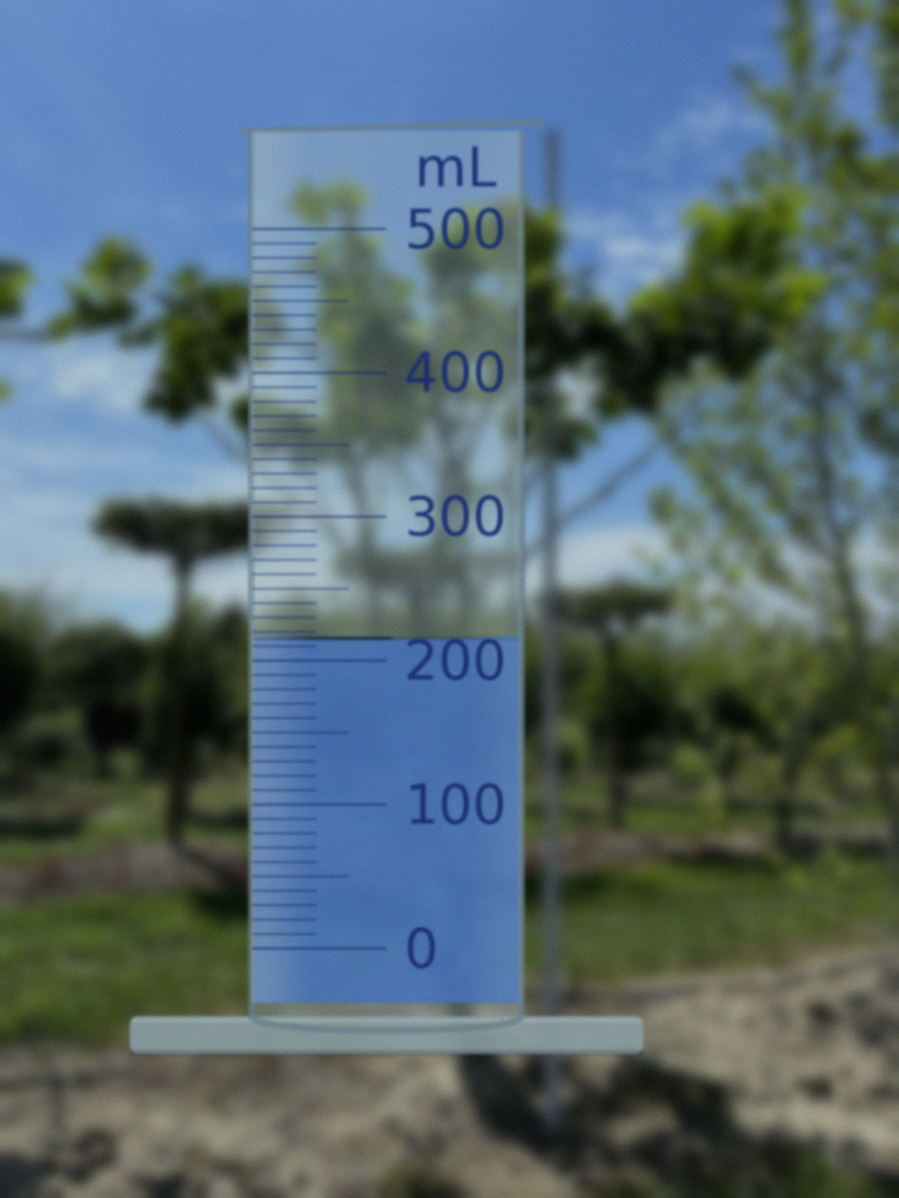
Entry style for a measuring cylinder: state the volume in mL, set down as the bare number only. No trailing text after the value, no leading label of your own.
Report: 215
